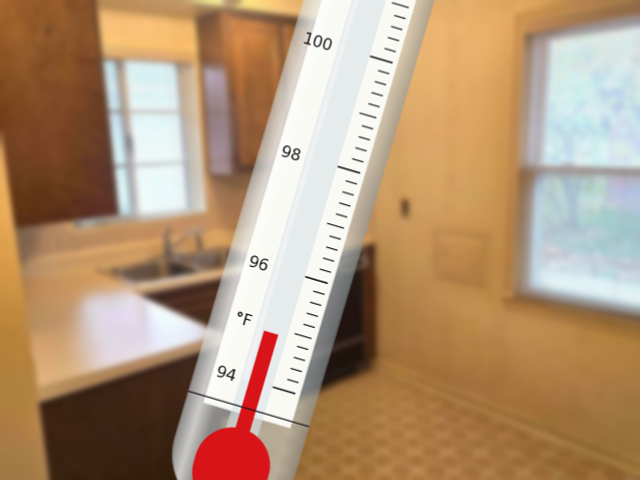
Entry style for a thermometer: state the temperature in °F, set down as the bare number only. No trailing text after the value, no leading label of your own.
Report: 94.9
